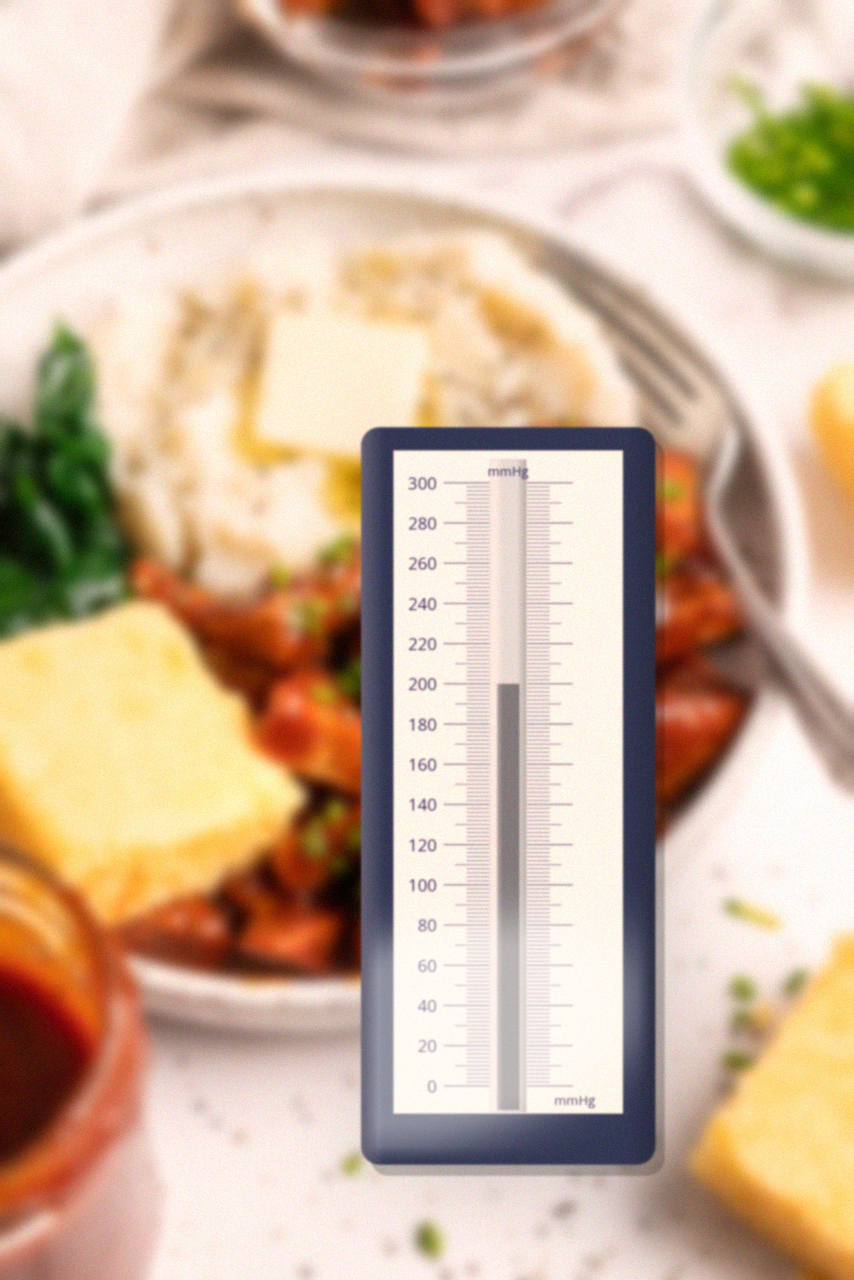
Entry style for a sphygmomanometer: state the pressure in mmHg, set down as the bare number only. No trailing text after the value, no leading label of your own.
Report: 200
